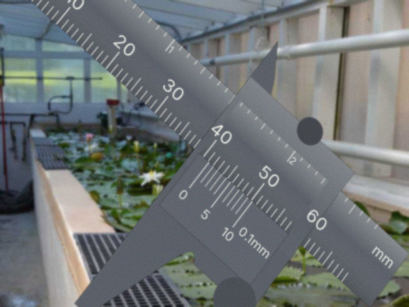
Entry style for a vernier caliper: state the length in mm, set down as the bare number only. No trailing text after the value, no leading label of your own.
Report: 41.2
